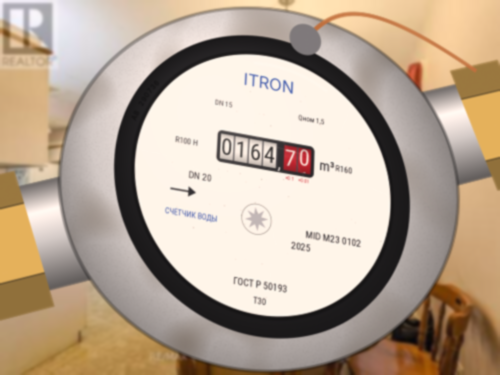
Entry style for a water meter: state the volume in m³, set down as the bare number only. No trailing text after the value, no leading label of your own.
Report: 164.70
